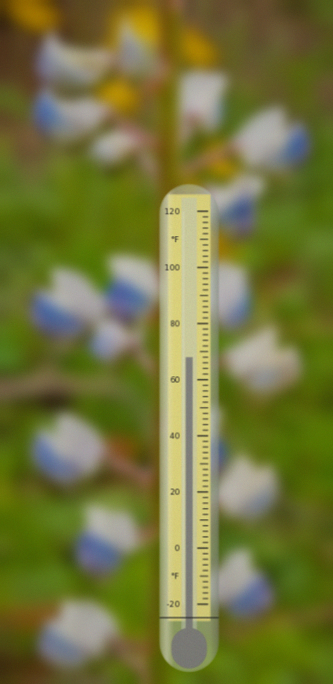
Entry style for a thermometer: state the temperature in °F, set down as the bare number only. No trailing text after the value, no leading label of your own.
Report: 68
